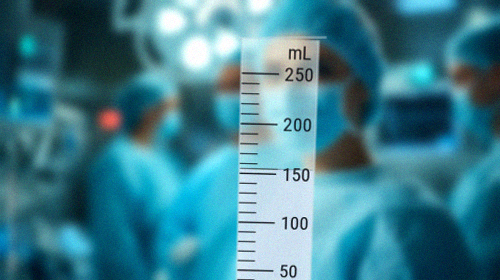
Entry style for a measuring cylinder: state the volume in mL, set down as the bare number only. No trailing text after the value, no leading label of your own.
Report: 155
